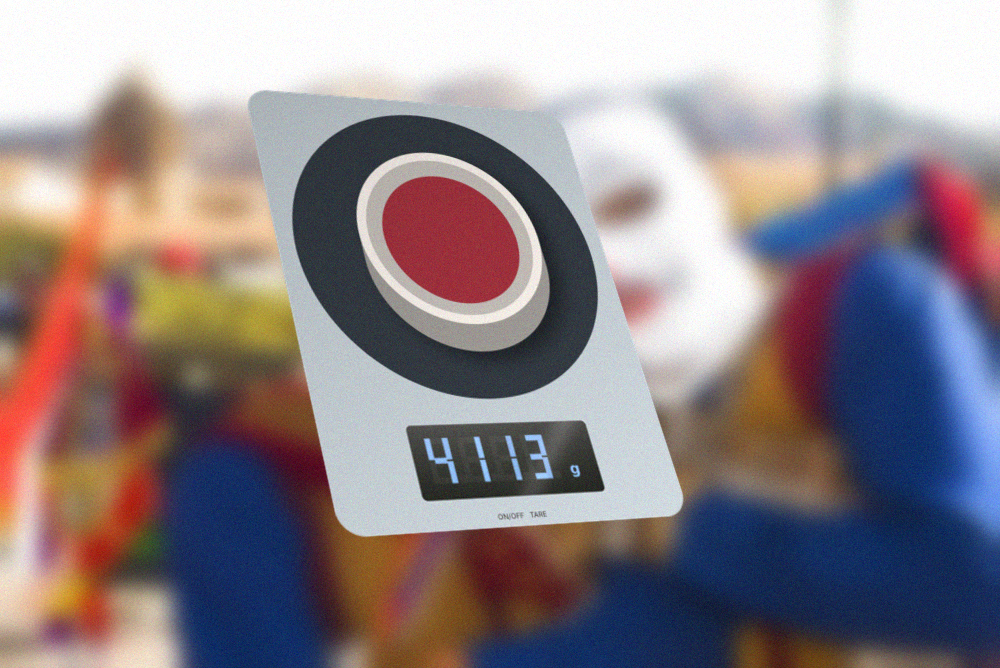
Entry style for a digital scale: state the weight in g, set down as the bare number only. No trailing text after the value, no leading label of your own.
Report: 4113
